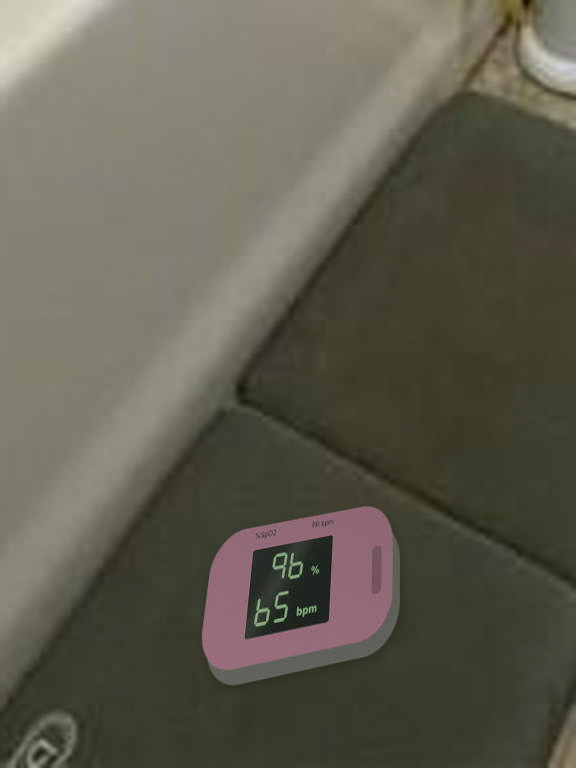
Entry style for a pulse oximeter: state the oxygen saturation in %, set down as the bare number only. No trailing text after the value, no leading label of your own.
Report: 96
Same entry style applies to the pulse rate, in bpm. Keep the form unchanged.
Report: 65
